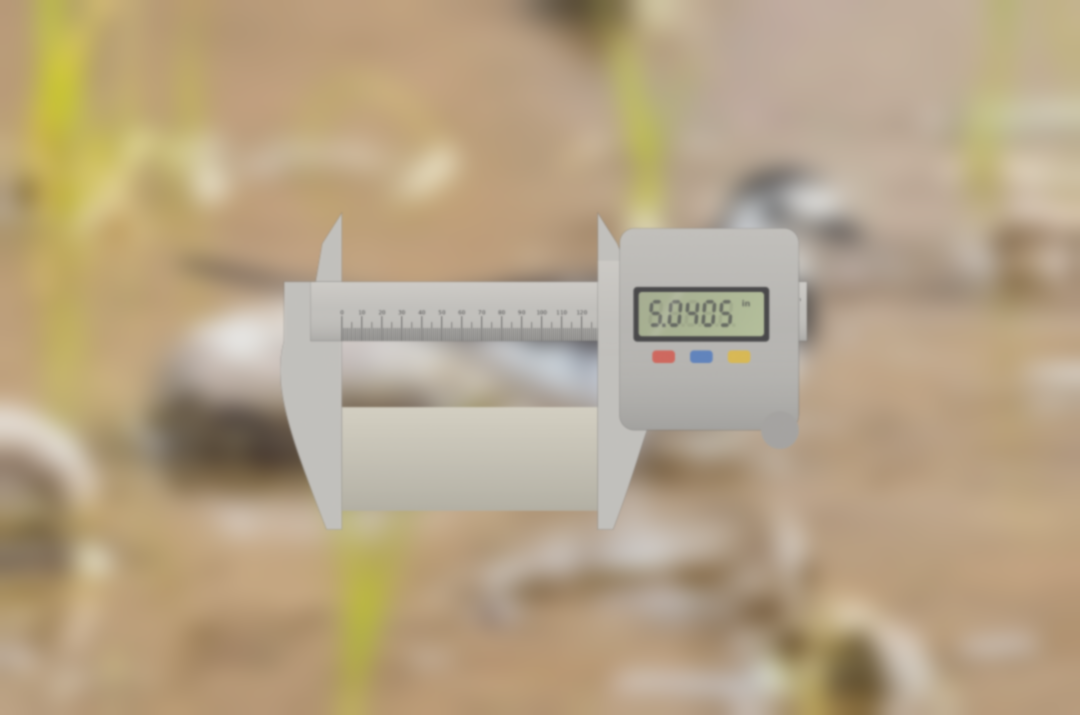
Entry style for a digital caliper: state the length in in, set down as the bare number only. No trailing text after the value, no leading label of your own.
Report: 5.0405
